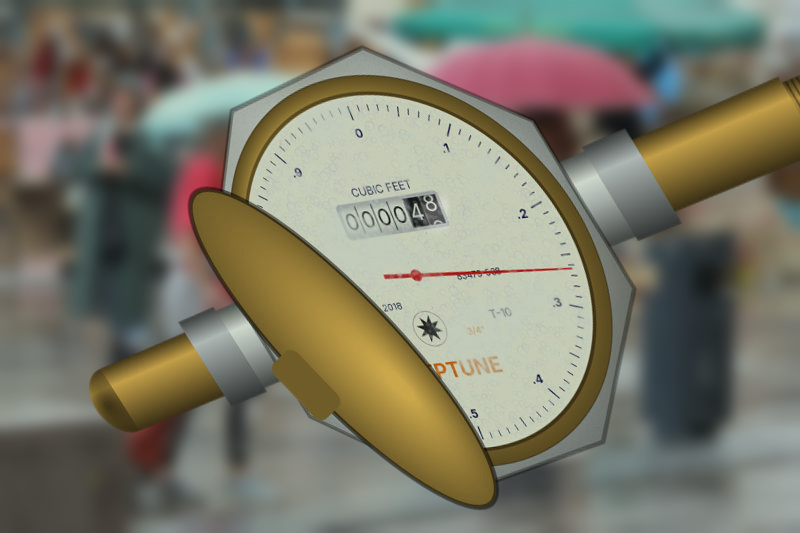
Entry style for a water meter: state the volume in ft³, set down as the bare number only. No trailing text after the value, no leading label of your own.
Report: 48.26
